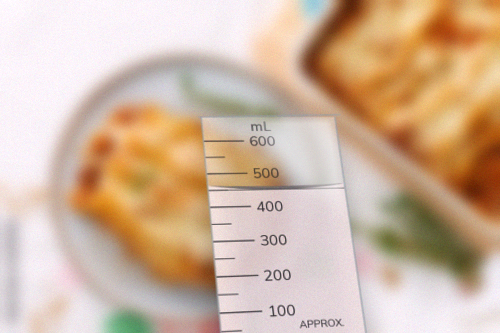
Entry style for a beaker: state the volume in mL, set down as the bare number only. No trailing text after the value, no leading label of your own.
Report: 450
